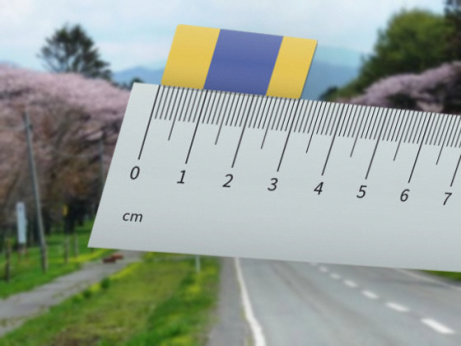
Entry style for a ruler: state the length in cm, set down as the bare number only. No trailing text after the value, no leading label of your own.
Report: 3
